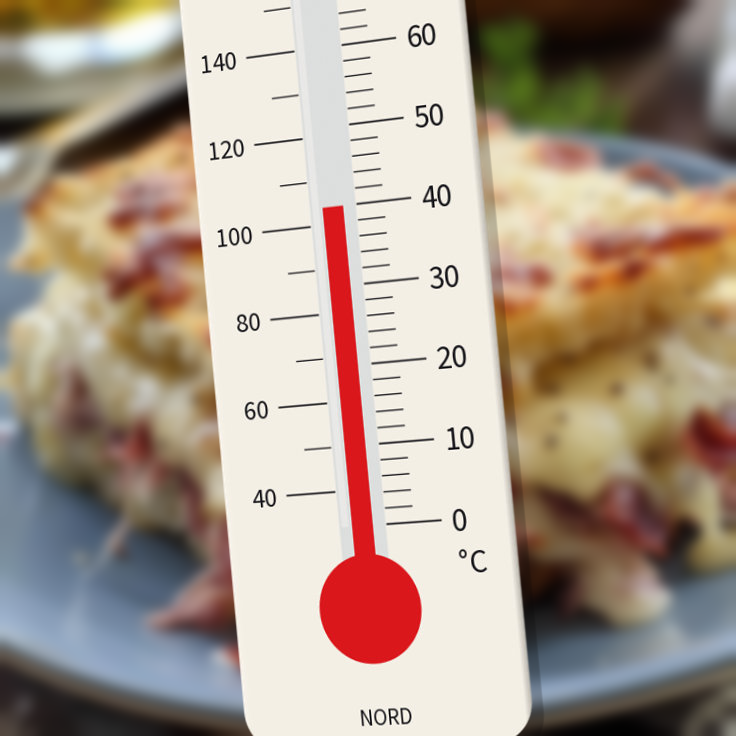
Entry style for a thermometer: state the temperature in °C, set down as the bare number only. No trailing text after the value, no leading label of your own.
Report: 40
